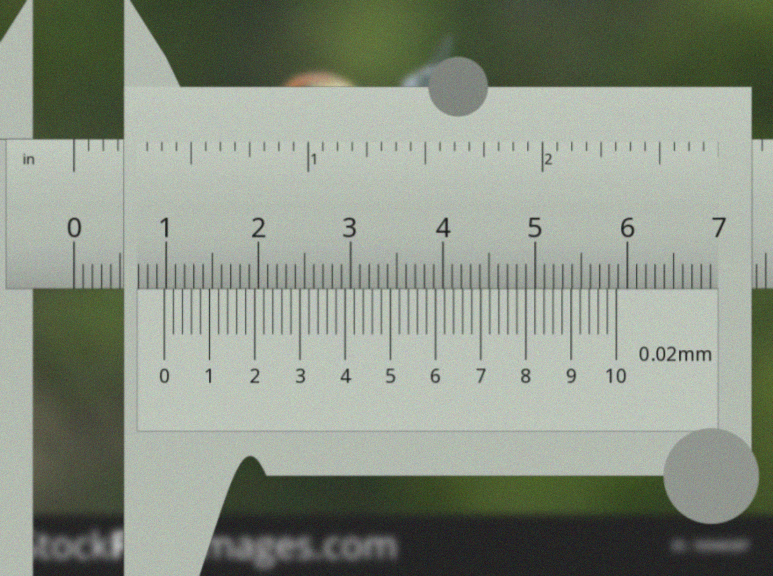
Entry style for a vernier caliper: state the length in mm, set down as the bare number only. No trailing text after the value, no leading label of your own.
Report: 9.8
